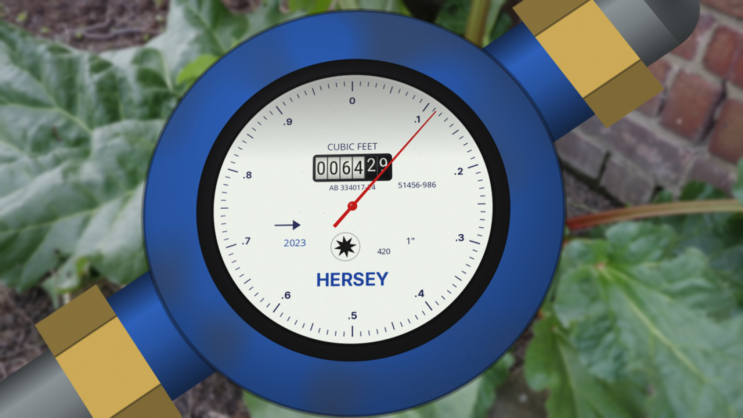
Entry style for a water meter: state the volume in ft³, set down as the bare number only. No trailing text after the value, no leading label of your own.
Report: 6429.11
